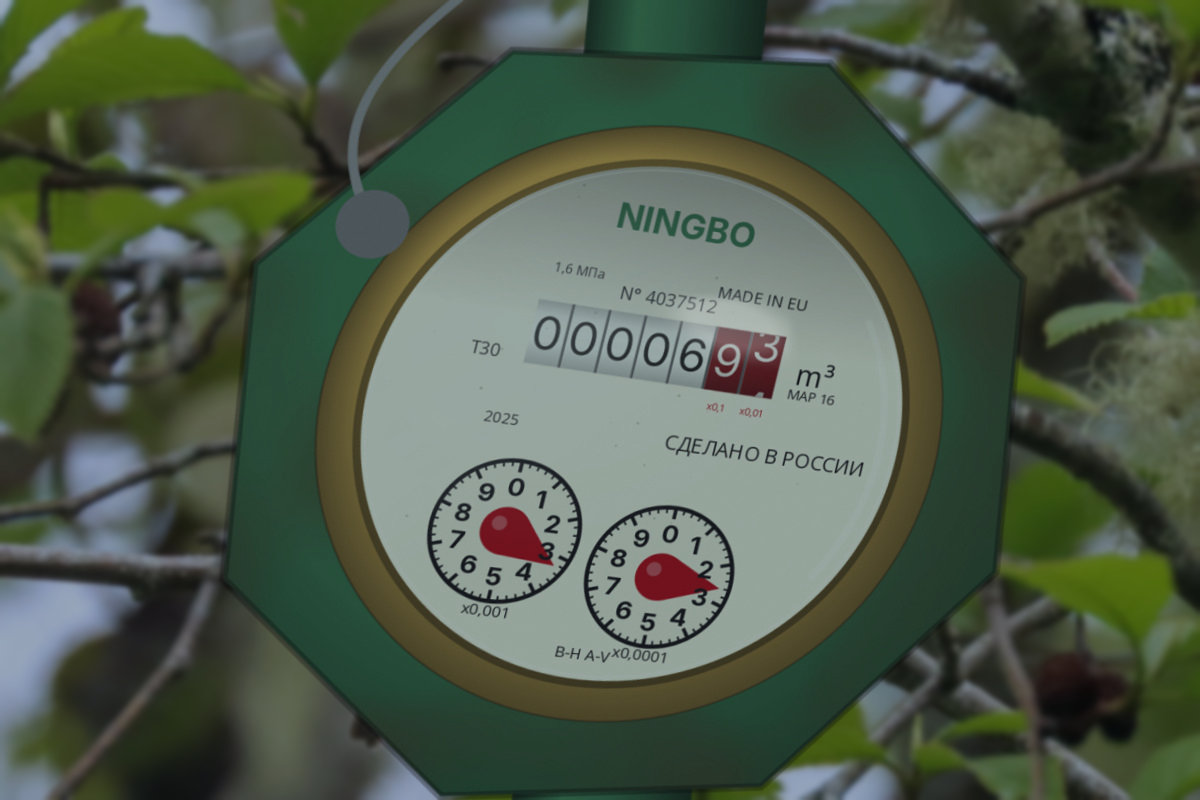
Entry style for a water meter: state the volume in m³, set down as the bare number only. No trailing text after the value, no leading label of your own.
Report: 6.9332
